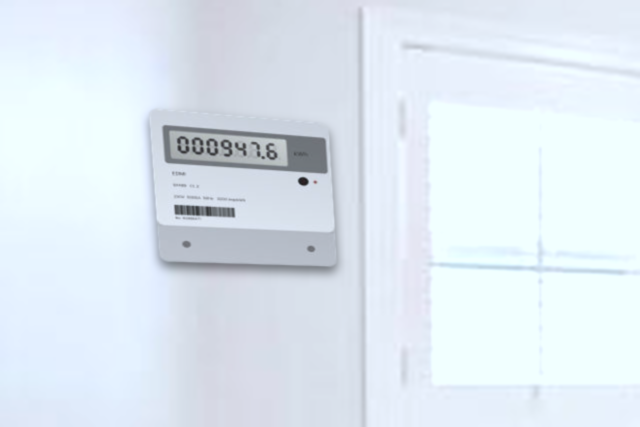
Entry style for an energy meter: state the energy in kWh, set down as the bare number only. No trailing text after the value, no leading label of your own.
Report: 947.6
